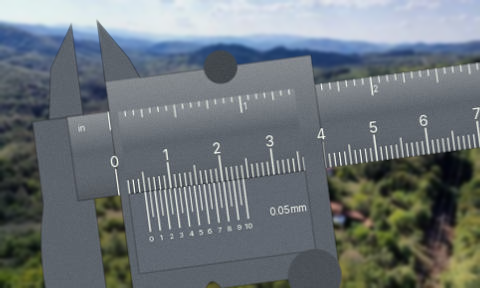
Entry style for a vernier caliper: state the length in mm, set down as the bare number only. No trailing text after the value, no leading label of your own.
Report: 5.0
